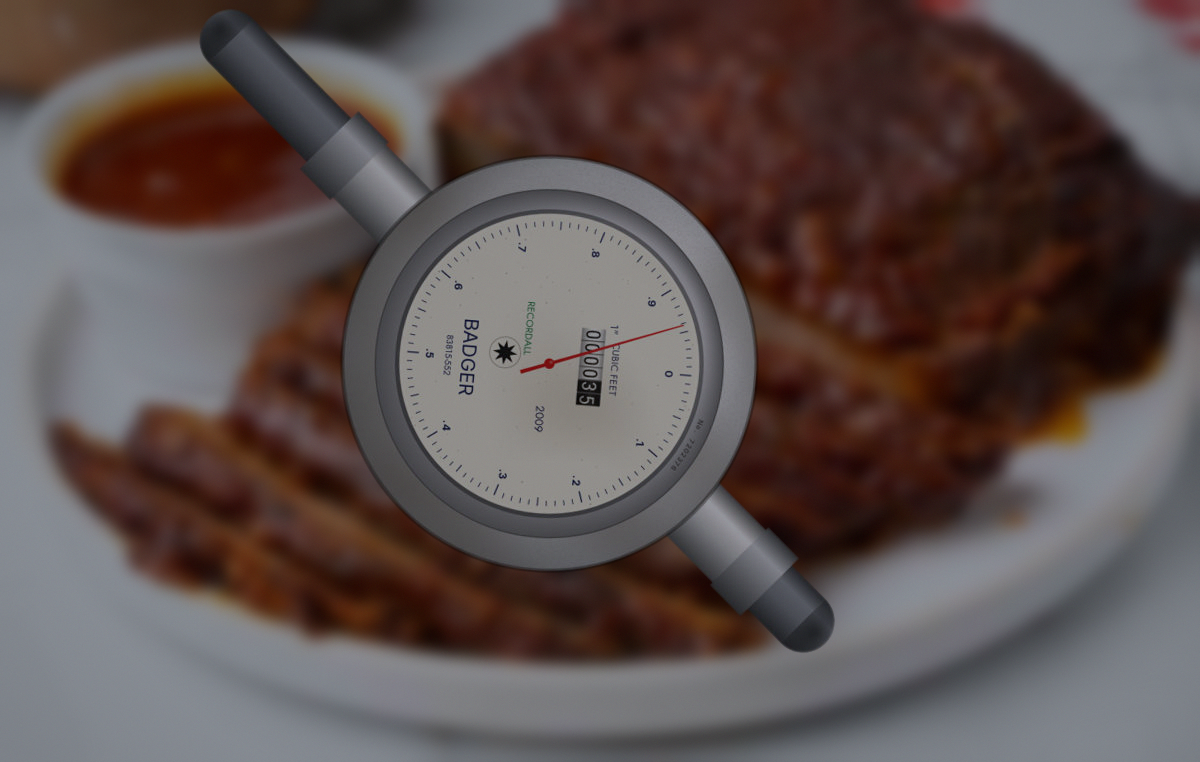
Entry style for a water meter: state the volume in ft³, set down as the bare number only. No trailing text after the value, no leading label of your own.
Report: 34.94
